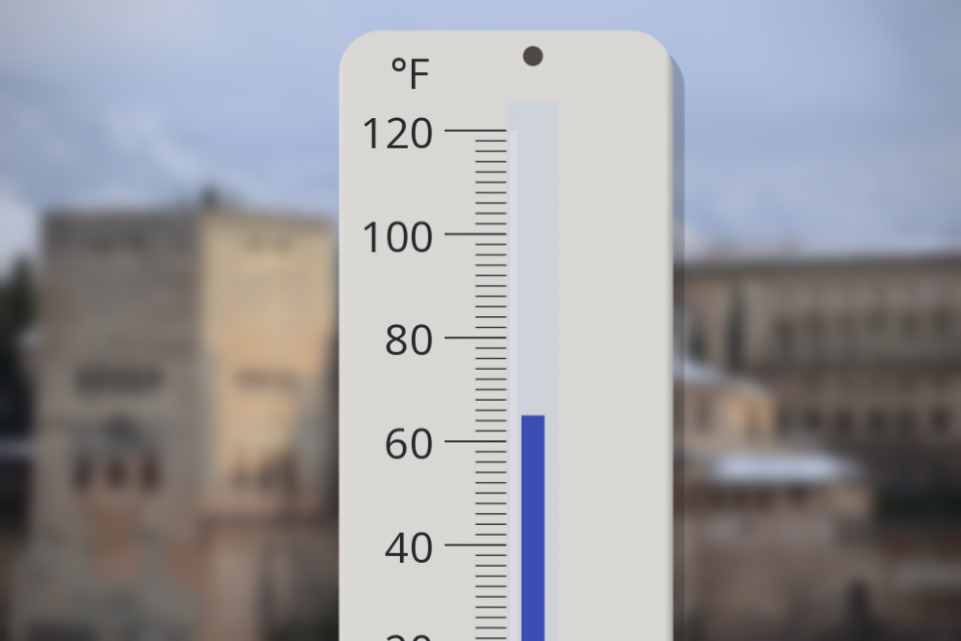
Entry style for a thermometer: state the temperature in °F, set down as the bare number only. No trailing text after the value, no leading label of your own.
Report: 65
